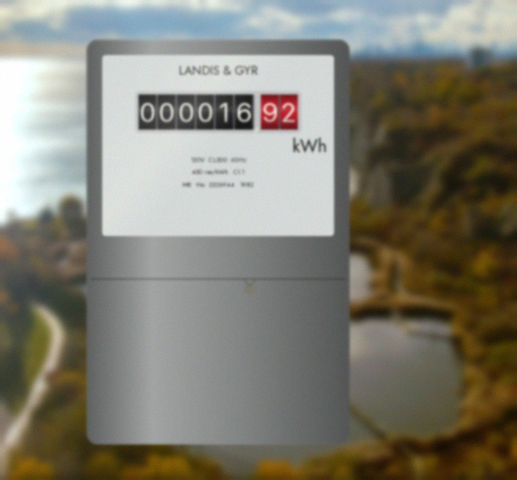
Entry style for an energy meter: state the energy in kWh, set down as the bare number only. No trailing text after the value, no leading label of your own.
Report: 16.92
